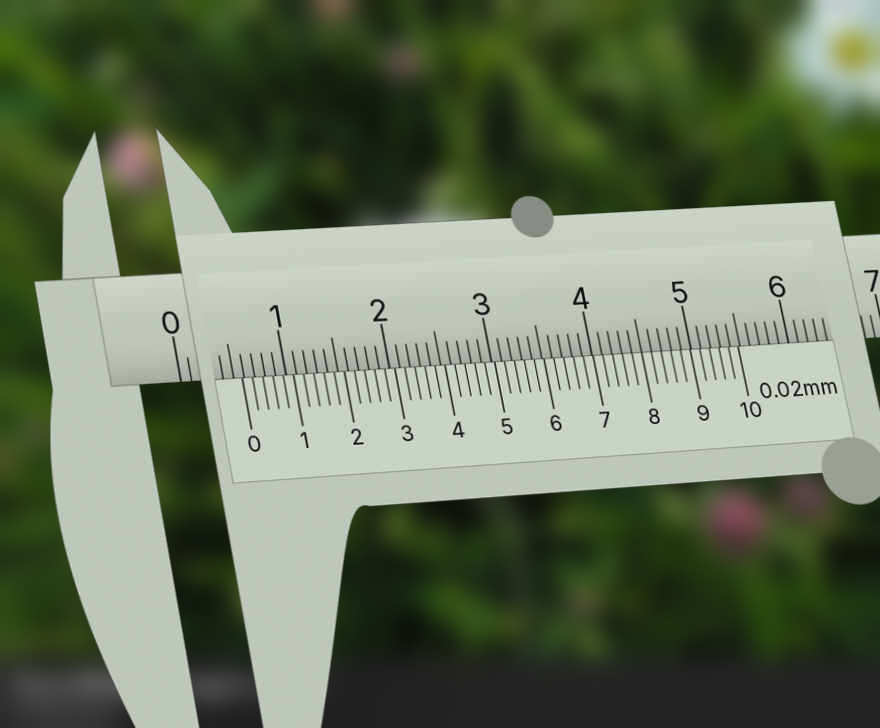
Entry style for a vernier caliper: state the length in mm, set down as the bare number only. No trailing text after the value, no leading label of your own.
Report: 5.8
